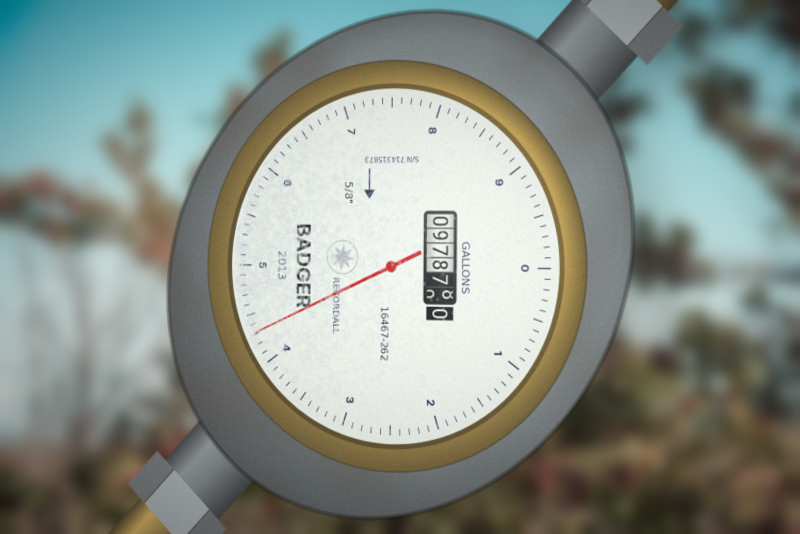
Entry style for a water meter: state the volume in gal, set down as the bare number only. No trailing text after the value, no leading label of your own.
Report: 978784.3
